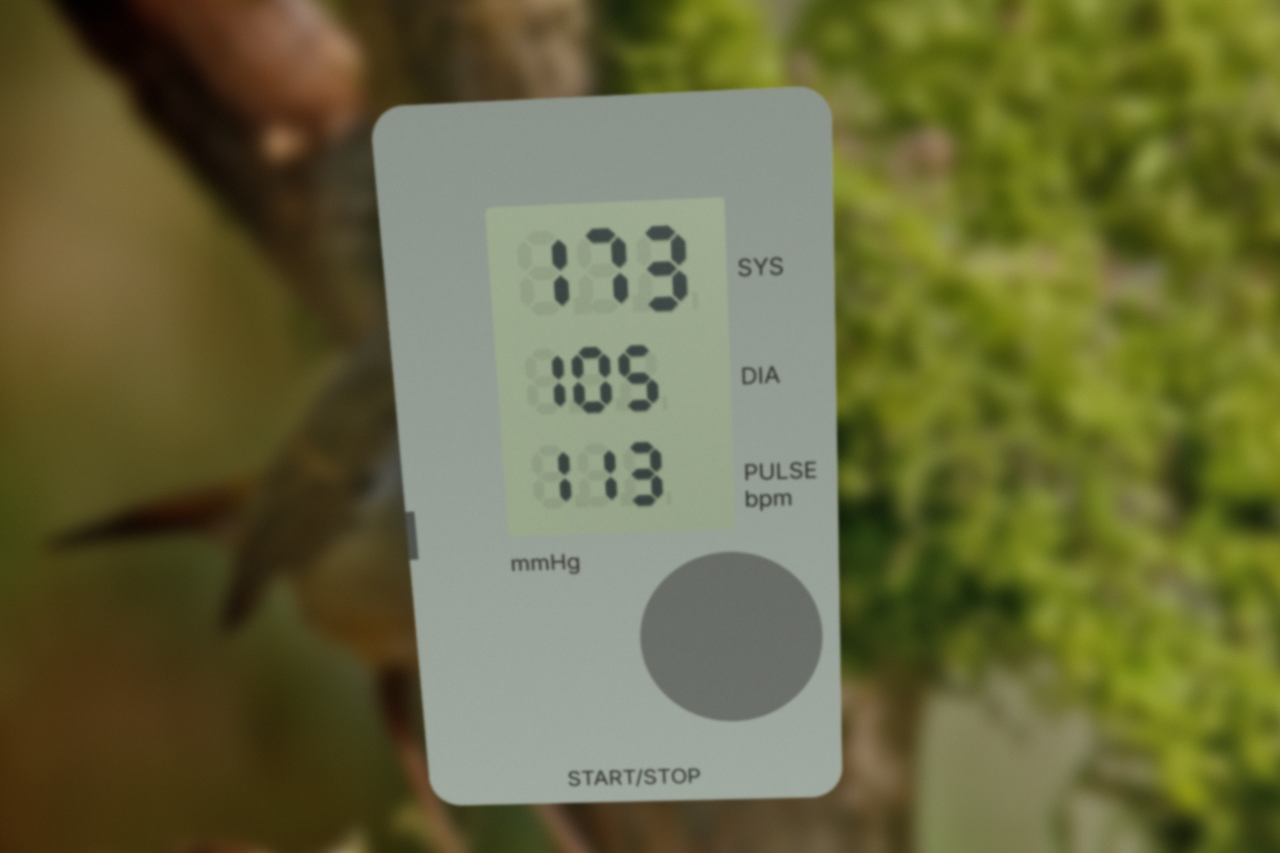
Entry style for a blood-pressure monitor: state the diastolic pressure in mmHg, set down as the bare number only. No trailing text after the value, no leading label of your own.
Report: 105
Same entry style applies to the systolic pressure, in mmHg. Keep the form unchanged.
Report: 173
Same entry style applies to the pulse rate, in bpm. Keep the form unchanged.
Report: 113
